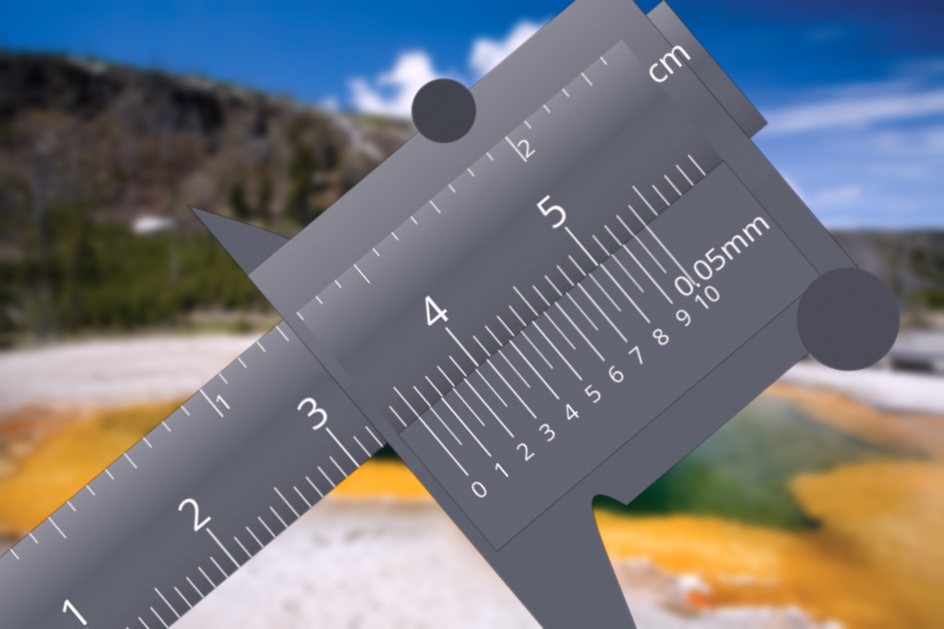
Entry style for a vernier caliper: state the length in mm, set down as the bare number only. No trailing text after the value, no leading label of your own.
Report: 35.0
